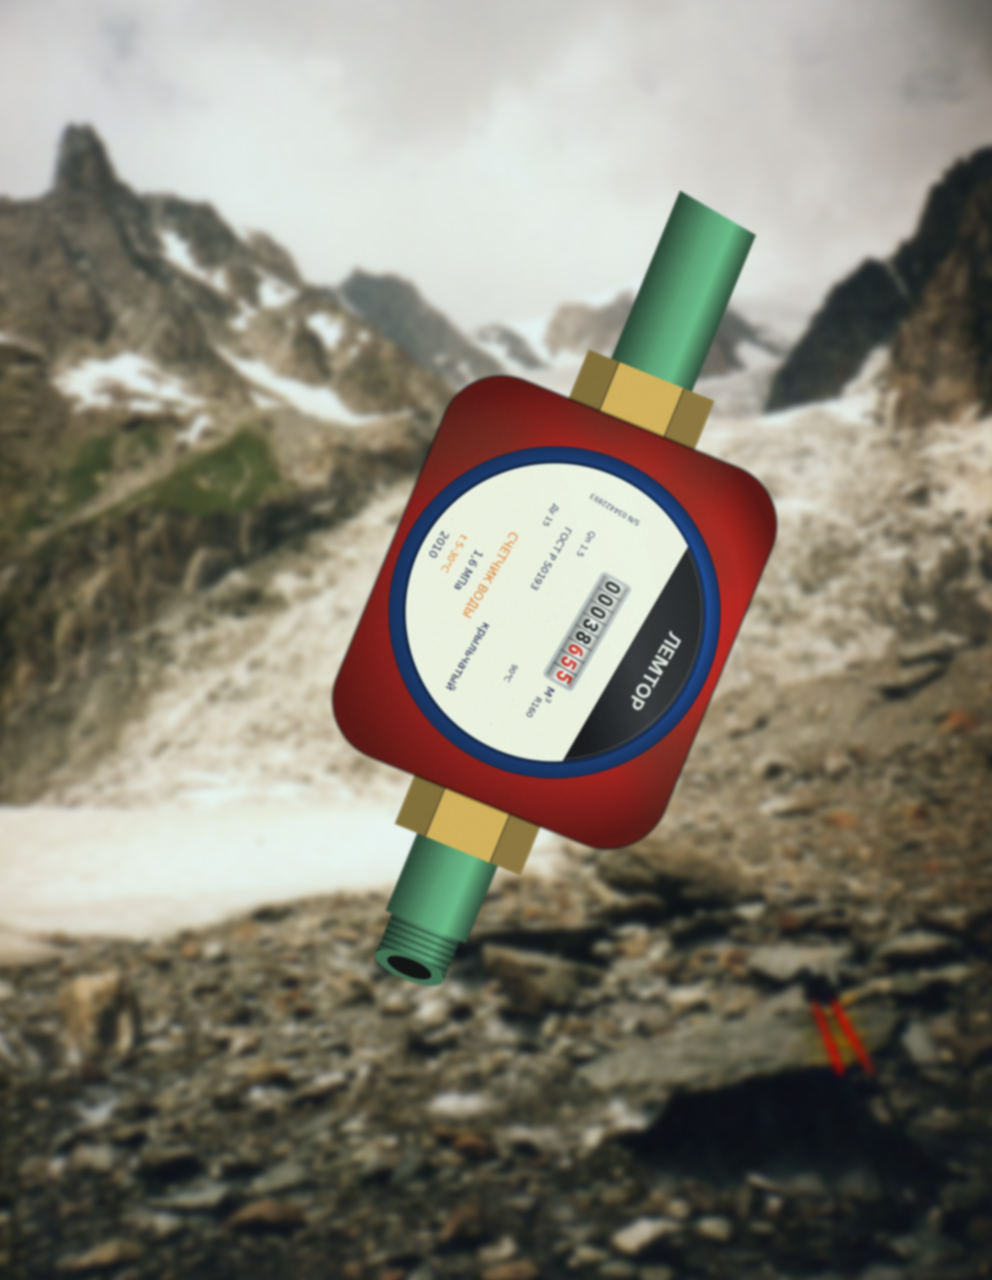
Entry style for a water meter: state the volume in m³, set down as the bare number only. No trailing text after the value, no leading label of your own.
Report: 38.655
